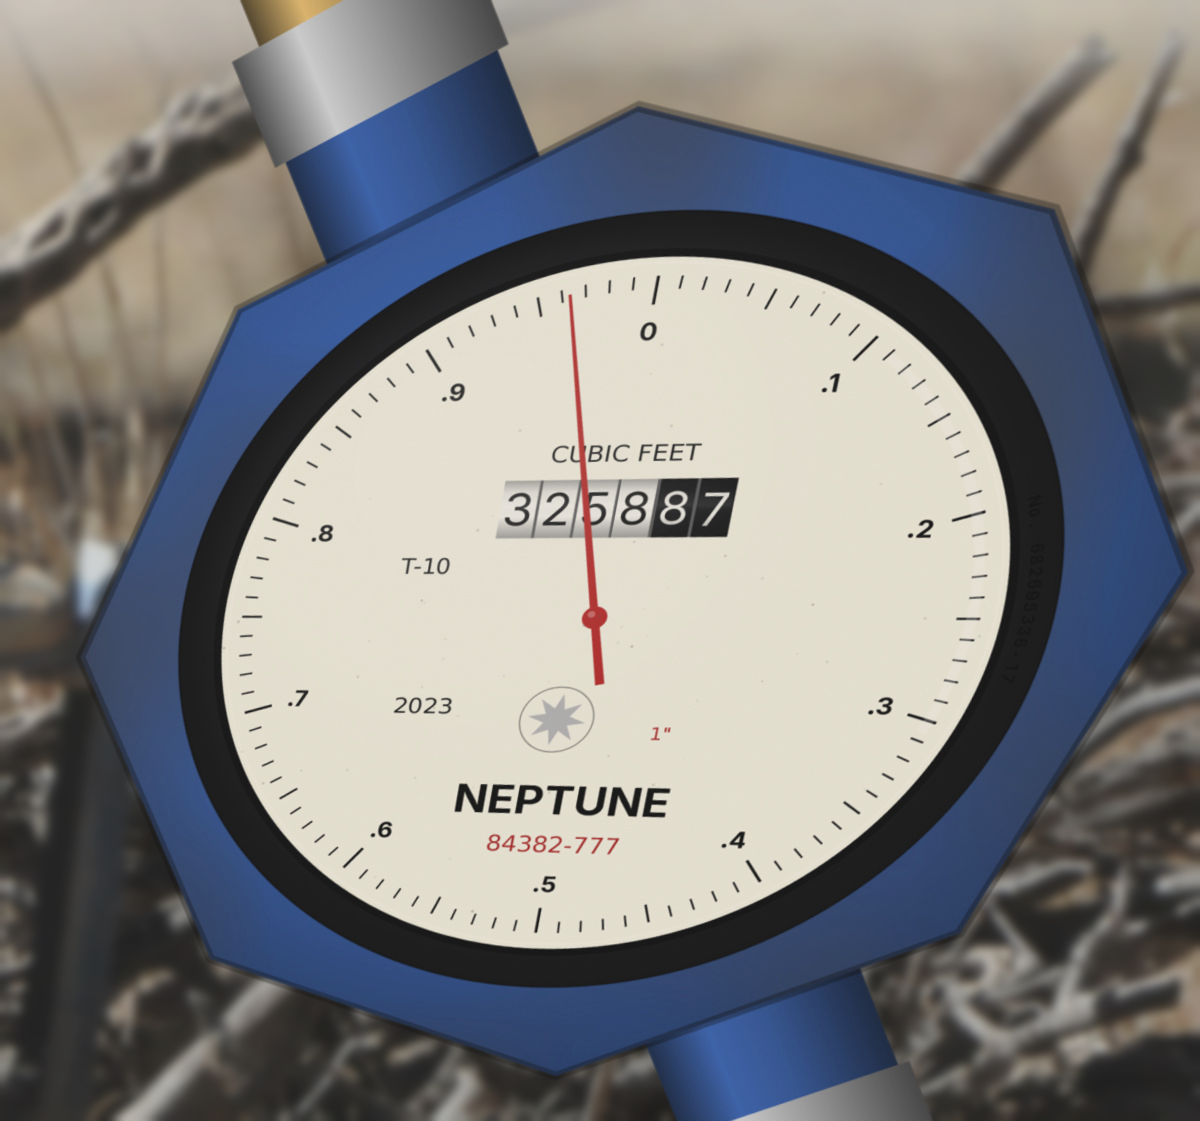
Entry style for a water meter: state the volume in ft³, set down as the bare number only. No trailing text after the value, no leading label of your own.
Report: 325886.96
